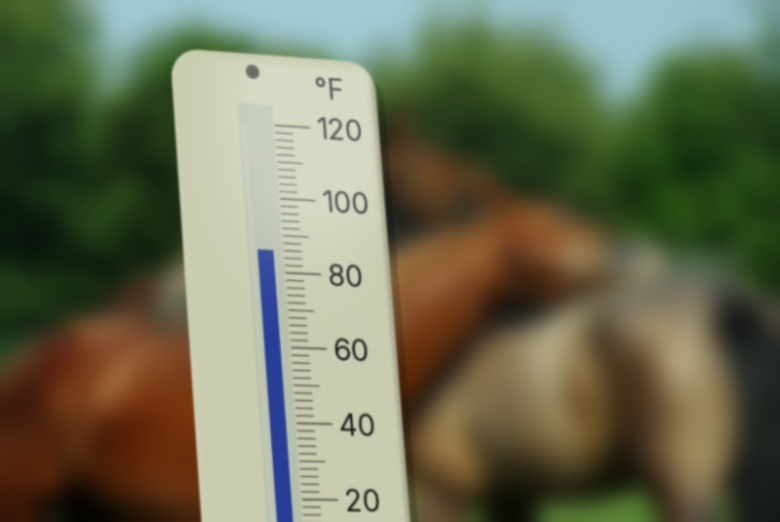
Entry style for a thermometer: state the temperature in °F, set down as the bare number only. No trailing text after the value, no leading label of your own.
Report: 86
